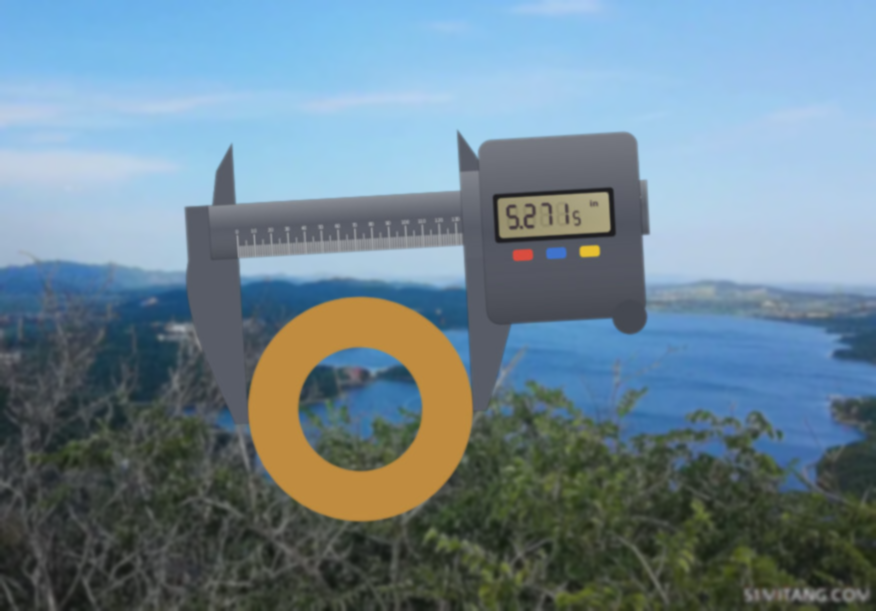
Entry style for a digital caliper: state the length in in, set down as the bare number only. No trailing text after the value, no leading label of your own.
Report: 5.2715
